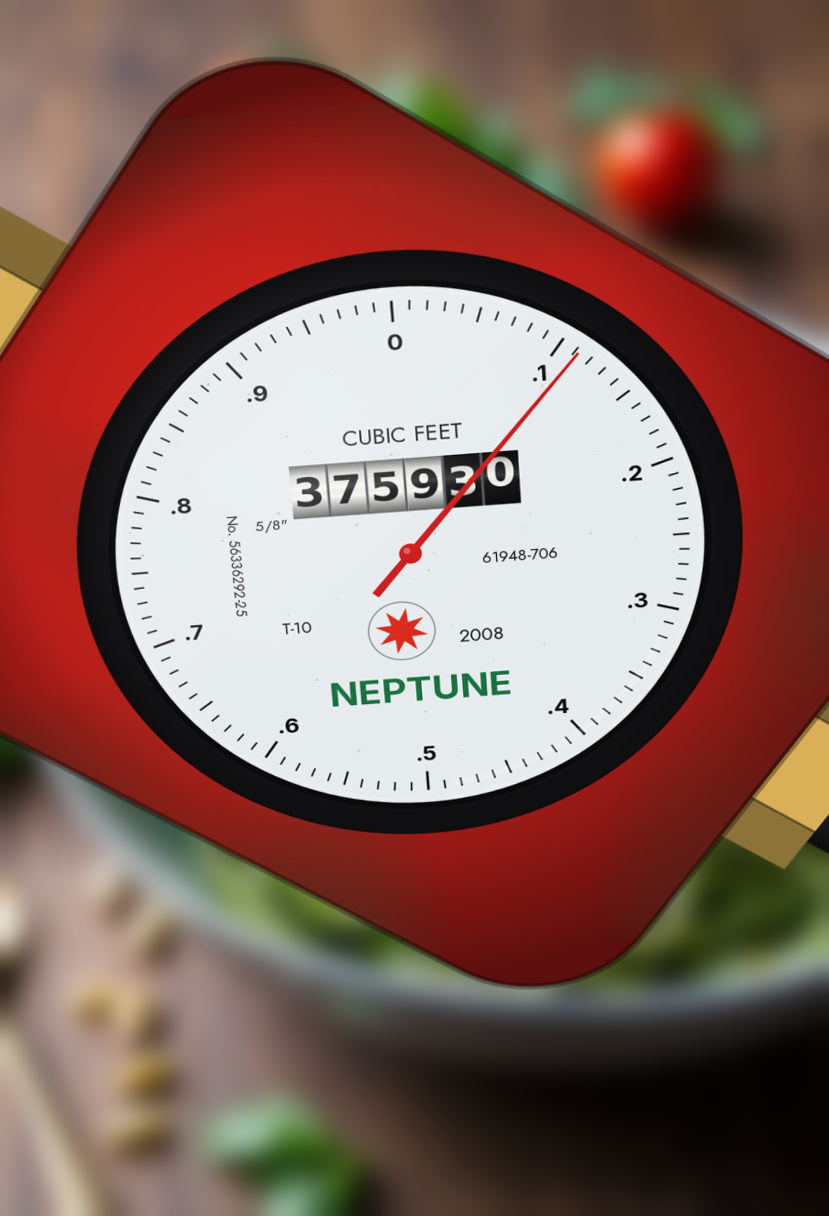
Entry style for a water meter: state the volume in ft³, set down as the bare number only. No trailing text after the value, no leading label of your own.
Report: 375930.11
